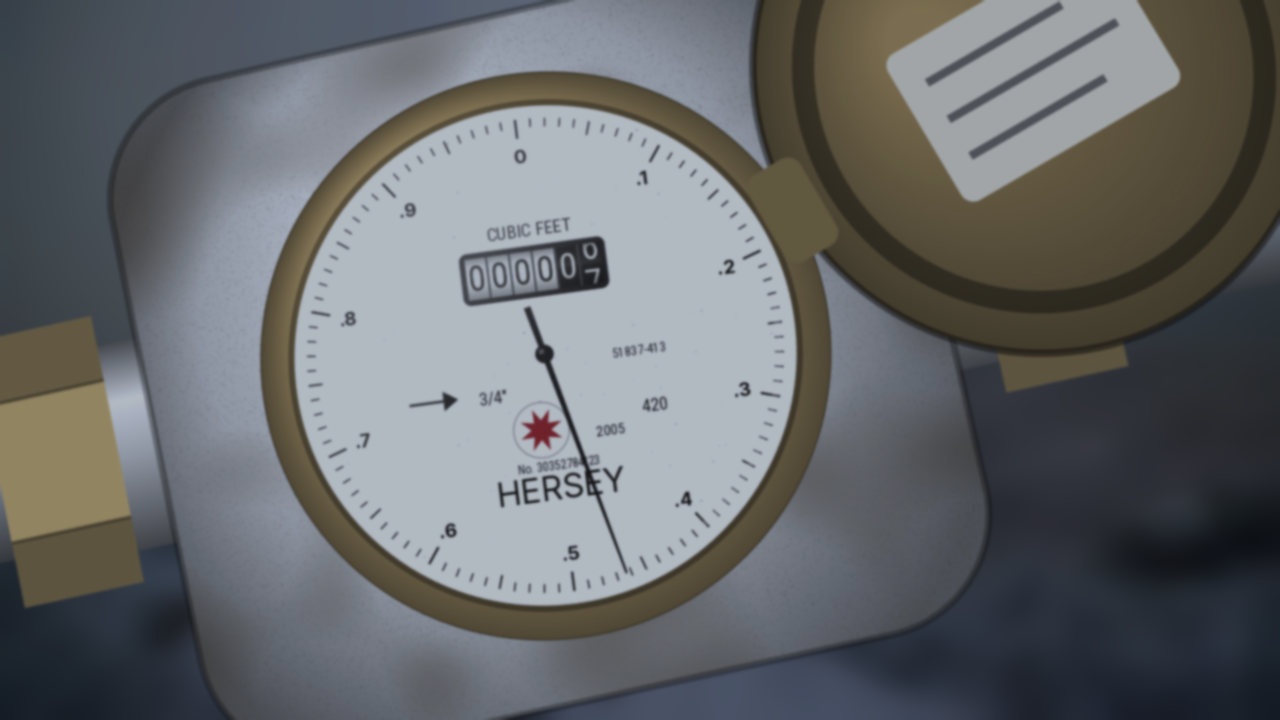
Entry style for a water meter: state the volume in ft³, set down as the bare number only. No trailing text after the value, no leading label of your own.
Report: 6.46
